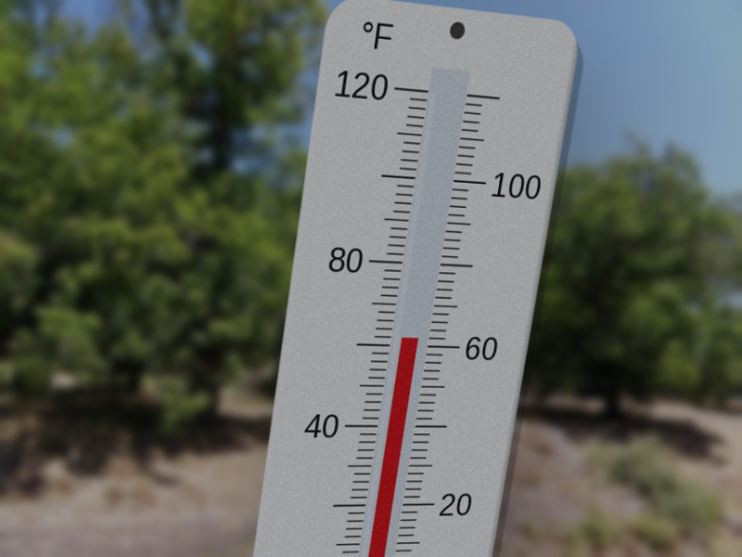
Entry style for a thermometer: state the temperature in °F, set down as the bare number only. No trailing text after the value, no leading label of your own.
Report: 62
